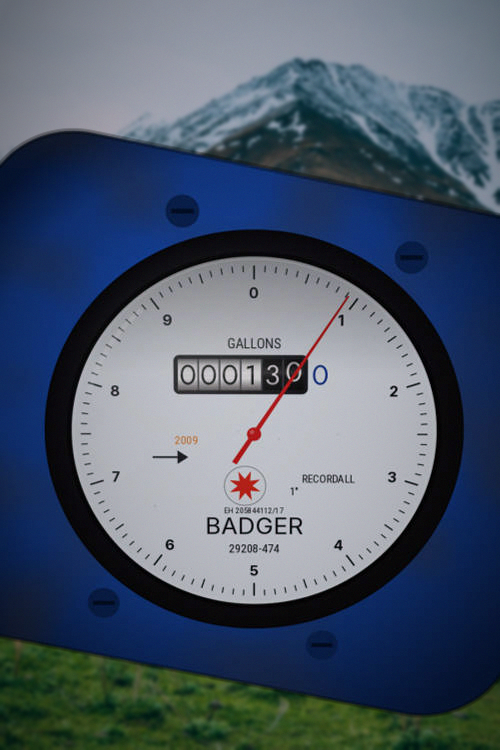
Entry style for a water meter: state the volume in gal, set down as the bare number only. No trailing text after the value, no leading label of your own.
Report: 1300.9
